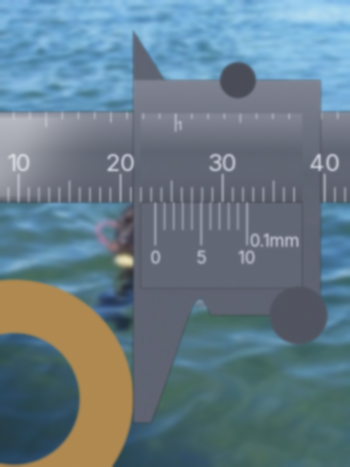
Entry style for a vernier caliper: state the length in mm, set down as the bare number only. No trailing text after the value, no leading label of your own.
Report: 23.4
